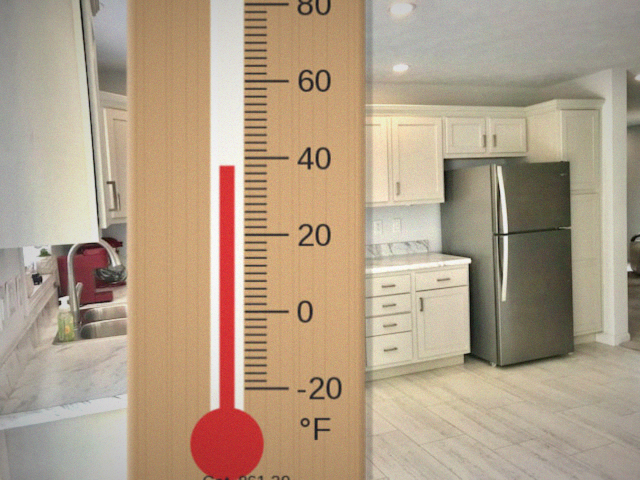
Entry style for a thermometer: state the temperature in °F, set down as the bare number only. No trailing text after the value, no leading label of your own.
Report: 38
